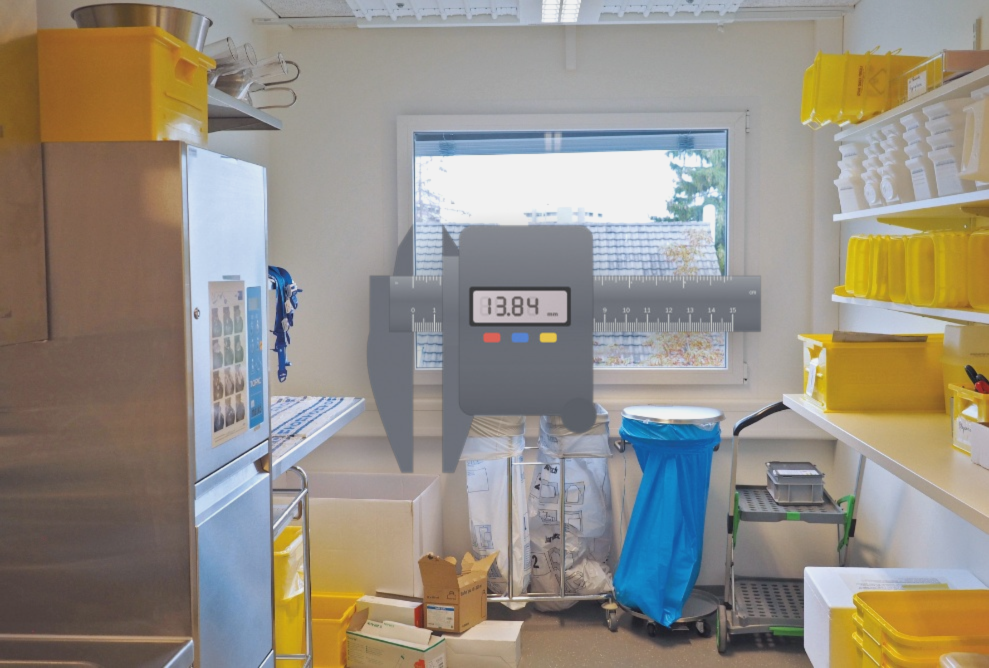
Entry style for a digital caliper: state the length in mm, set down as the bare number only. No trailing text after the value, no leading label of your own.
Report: 13.84
